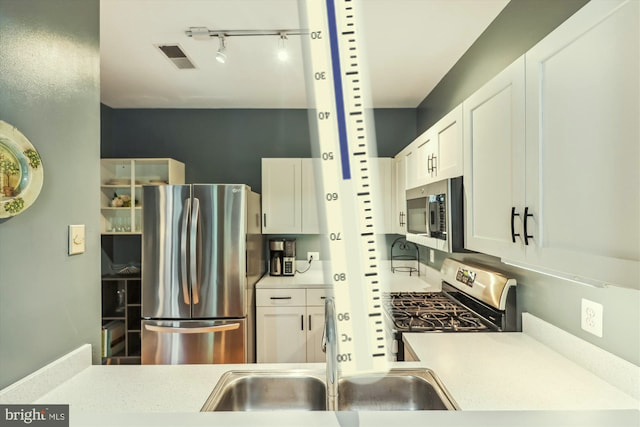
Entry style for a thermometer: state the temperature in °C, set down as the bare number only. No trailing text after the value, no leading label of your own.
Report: 56
